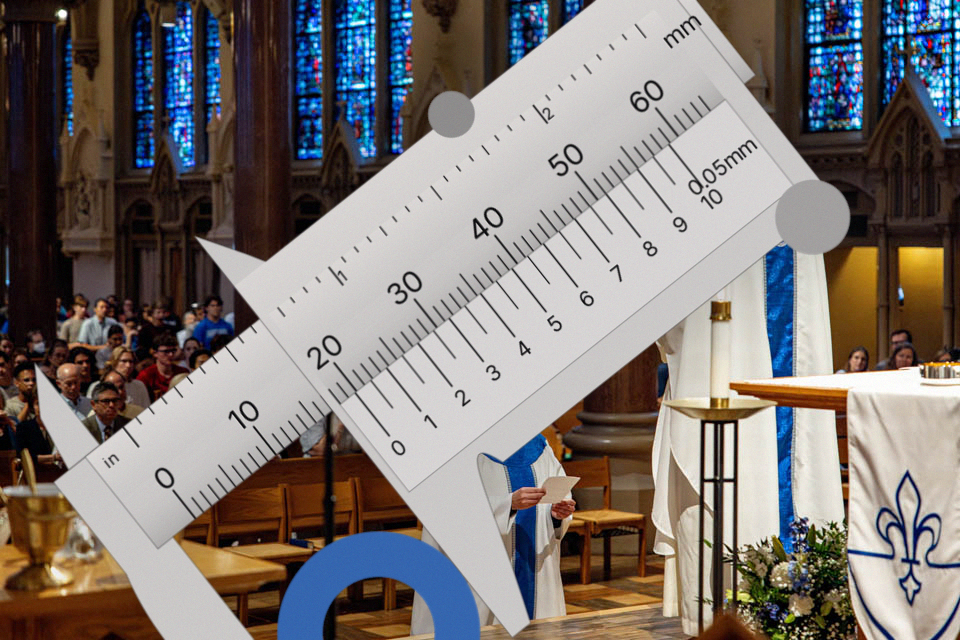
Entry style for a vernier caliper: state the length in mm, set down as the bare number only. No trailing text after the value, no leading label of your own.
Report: 19.8
